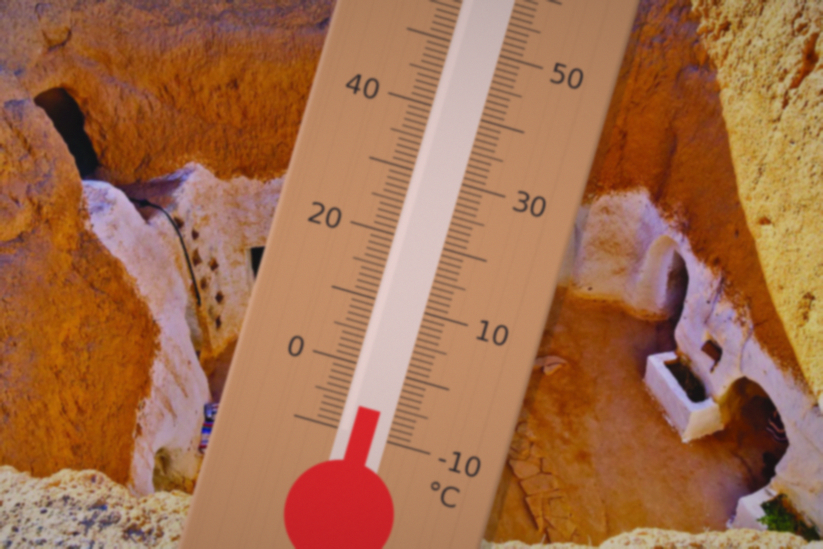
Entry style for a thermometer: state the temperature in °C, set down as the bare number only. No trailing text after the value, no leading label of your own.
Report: -6
